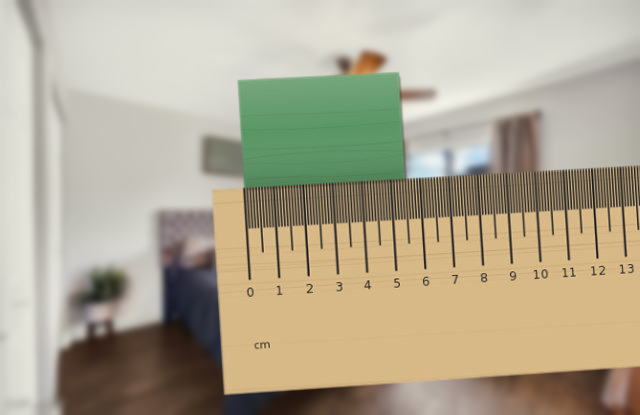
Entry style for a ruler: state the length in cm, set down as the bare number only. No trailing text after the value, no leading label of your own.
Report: 5.5
